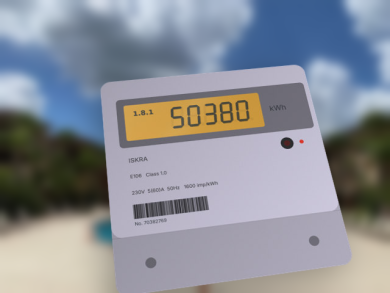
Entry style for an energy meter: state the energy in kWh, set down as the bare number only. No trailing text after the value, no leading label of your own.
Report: 50380
